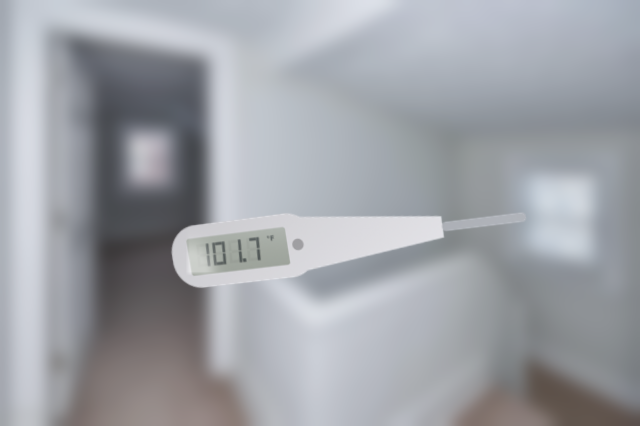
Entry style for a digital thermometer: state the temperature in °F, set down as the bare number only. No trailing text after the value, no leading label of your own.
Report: 101.7
